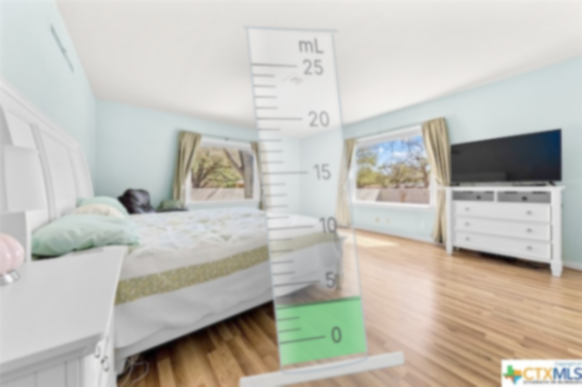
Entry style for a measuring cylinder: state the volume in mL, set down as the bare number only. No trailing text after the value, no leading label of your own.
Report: 3
